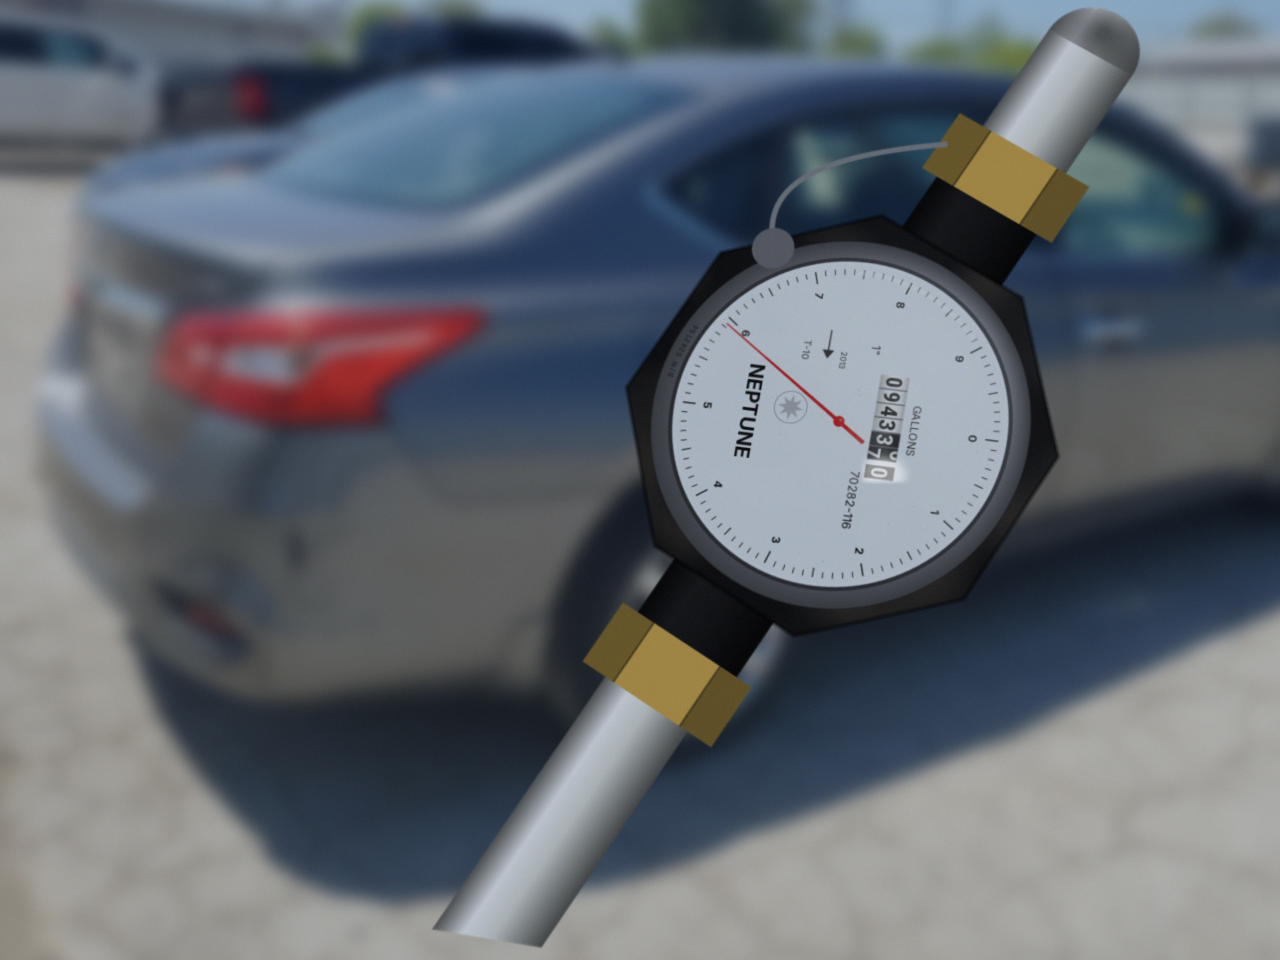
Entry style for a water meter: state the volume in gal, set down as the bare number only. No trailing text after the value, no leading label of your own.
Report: 943365.9
